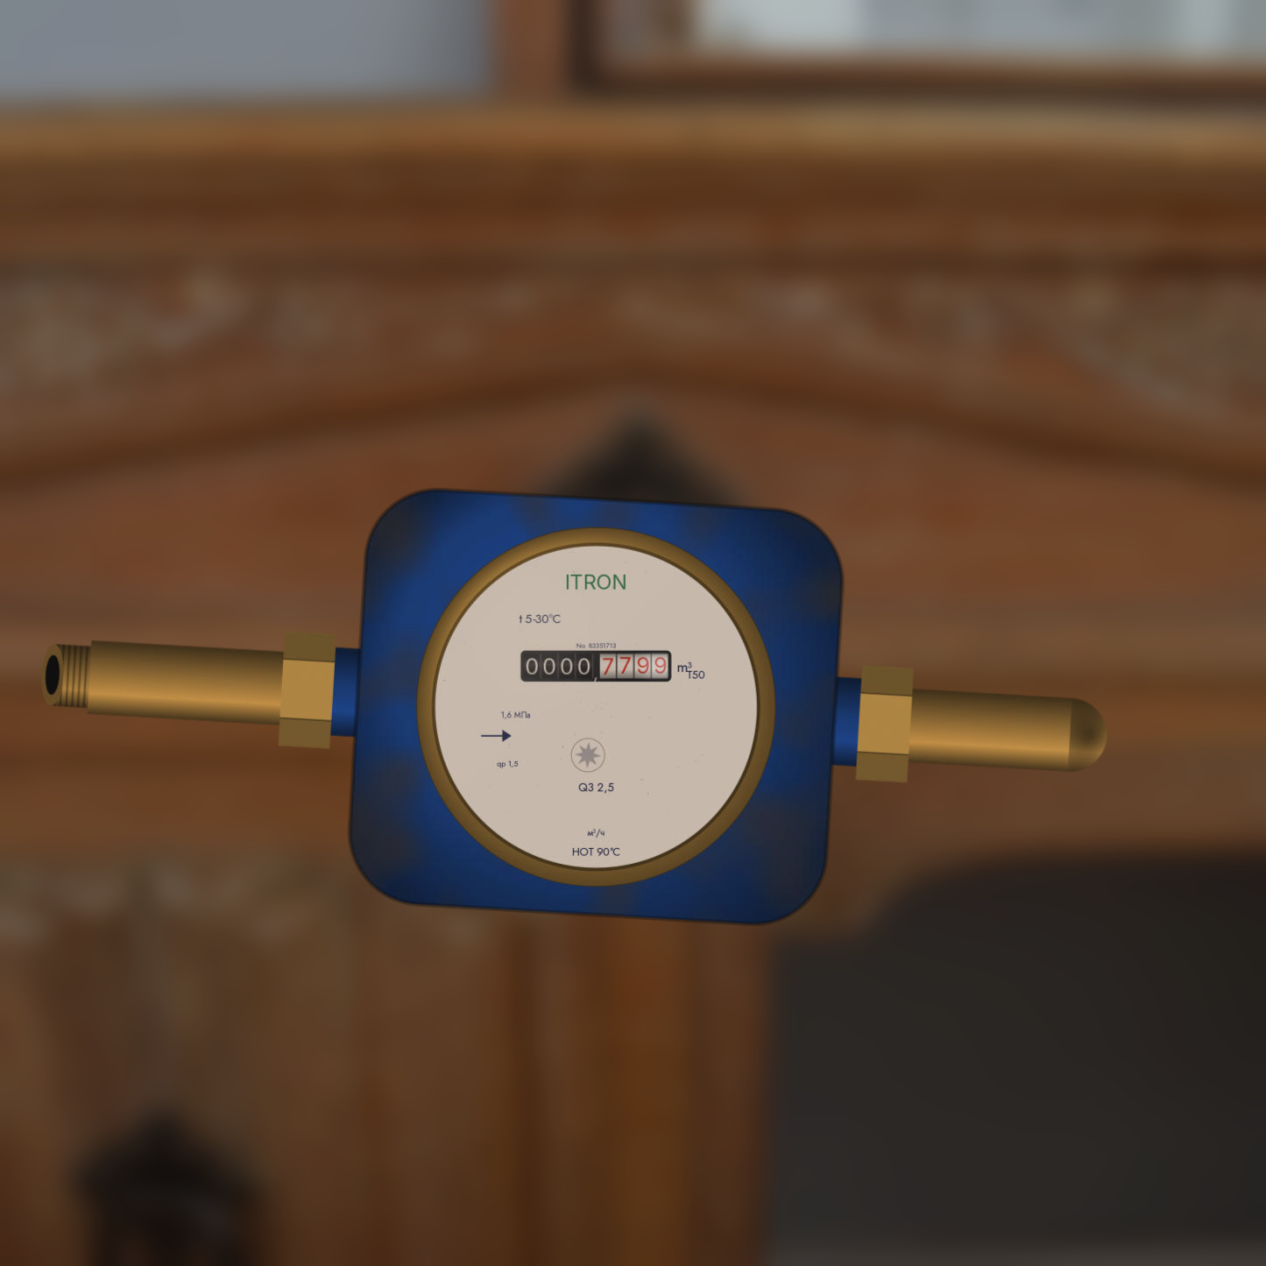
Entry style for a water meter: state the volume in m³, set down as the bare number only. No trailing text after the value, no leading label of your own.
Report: 0.7799
